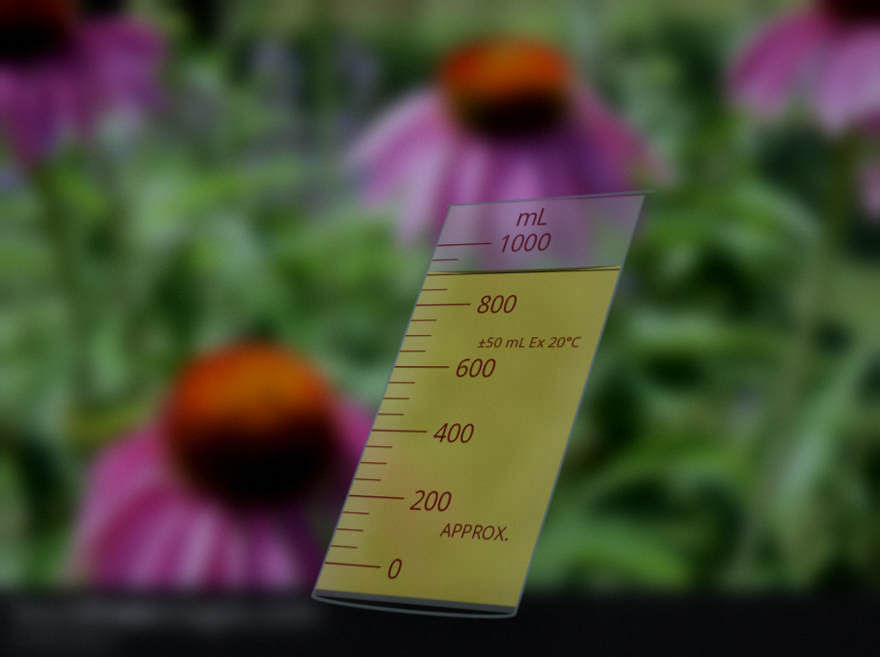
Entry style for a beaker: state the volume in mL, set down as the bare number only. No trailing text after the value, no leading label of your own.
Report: 900
